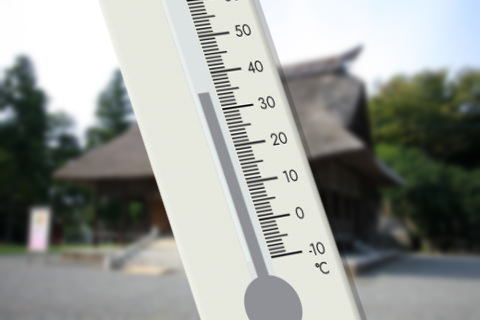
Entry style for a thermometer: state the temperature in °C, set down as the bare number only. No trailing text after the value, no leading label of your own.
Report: 35
